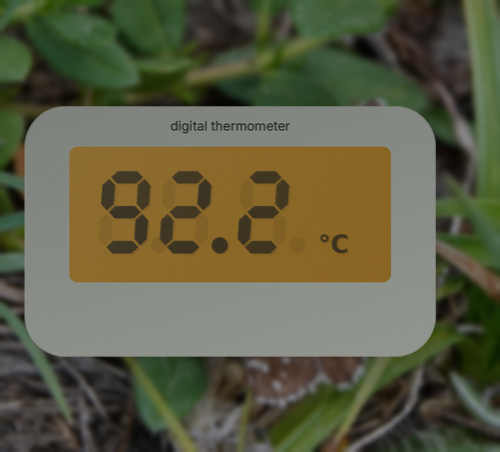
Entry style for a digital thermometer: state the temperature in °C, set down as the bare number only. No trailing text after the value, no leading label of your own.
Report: 92.2
